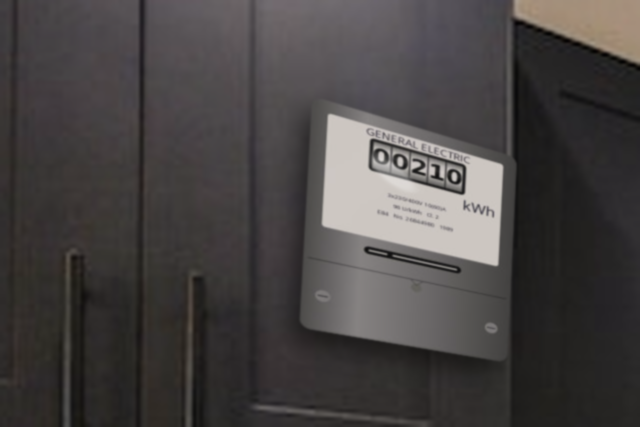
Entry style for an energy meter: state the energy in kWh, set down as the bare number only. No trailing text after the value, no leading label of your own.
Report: 210
